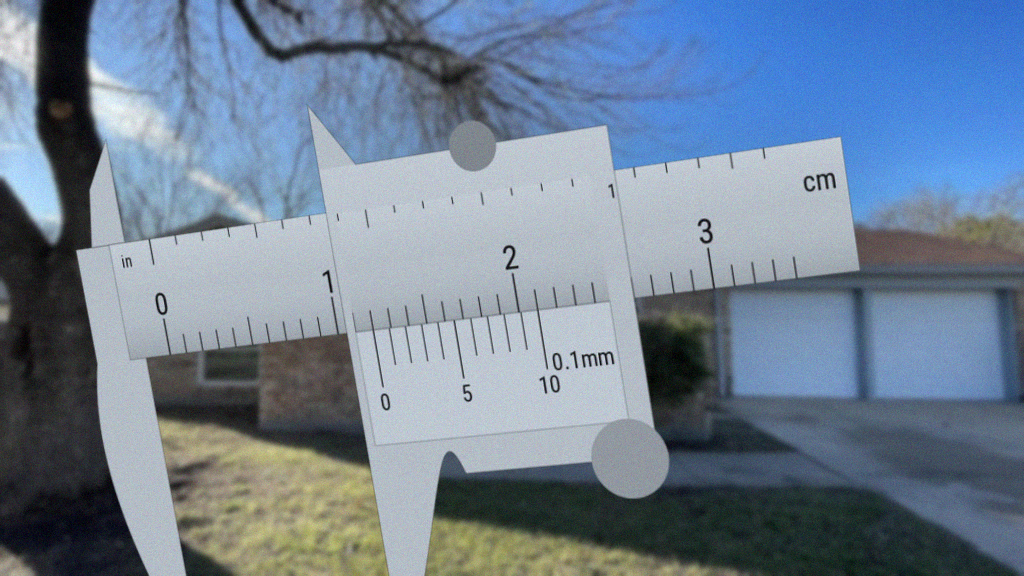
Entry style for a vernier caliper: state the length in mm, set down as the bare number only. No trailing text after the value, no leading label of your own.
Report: 12.0
